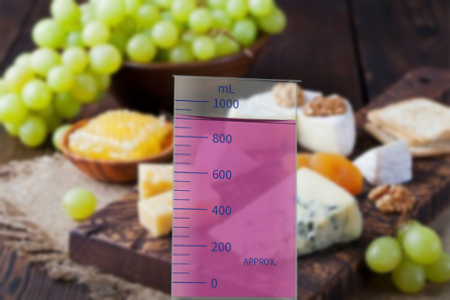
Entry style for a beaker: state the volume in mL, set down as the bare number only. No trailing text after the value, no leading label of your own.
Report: 900
